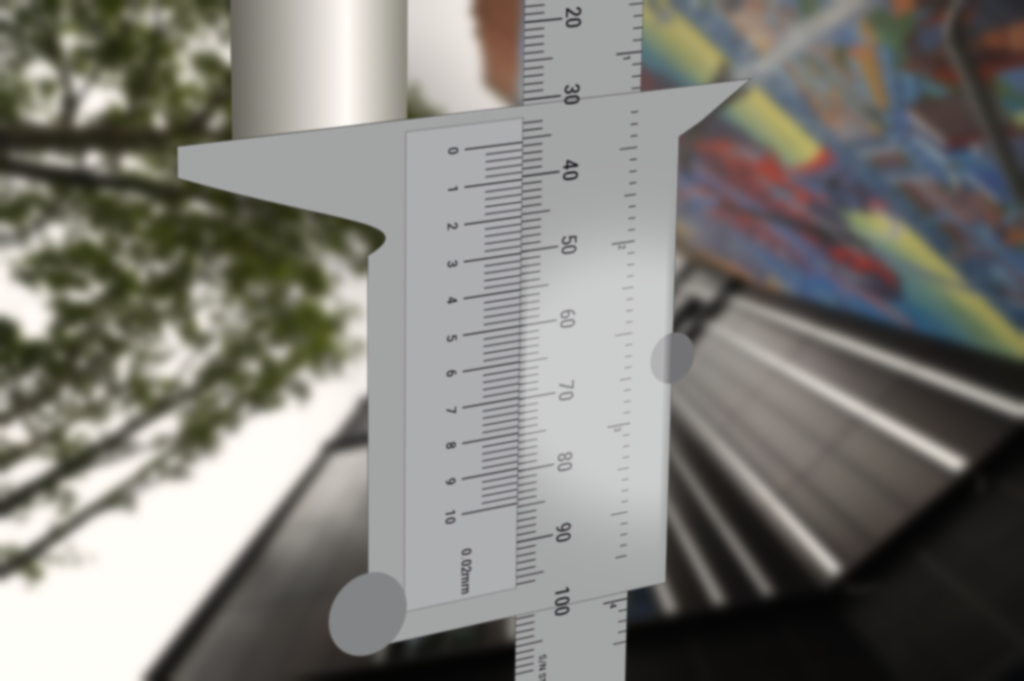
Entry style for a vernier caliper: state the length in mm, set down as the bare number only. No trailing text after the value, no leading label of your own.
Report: 35.5
